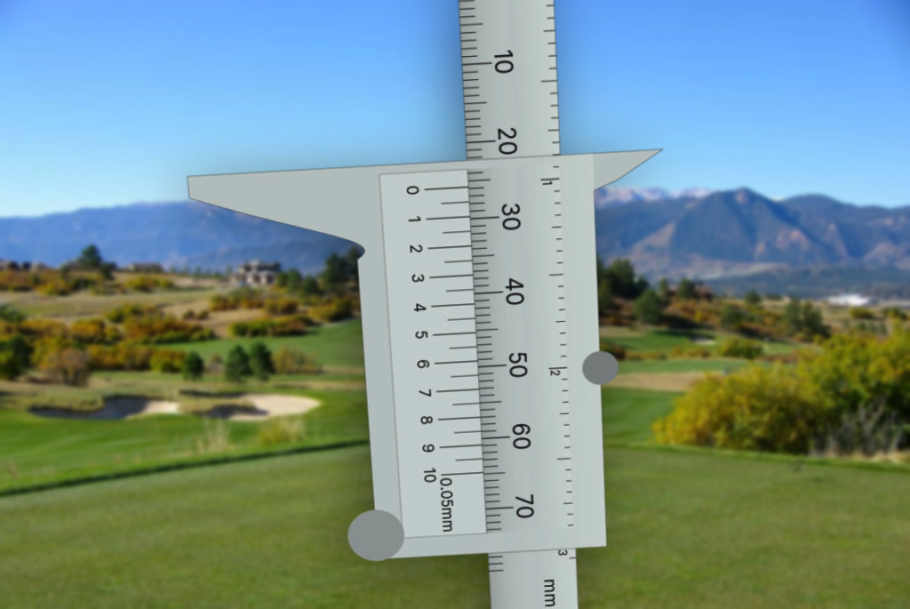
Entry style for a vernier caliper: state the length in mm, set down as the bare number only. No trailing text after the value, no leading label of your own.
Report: 25.8
